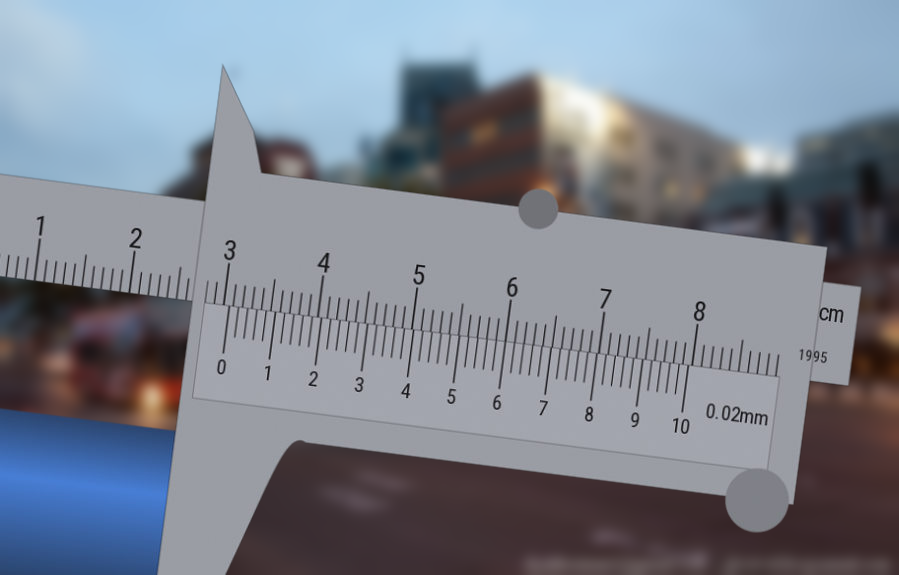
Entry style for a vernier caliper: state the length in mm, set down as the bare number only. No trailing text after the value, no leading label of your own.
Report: 30.6
